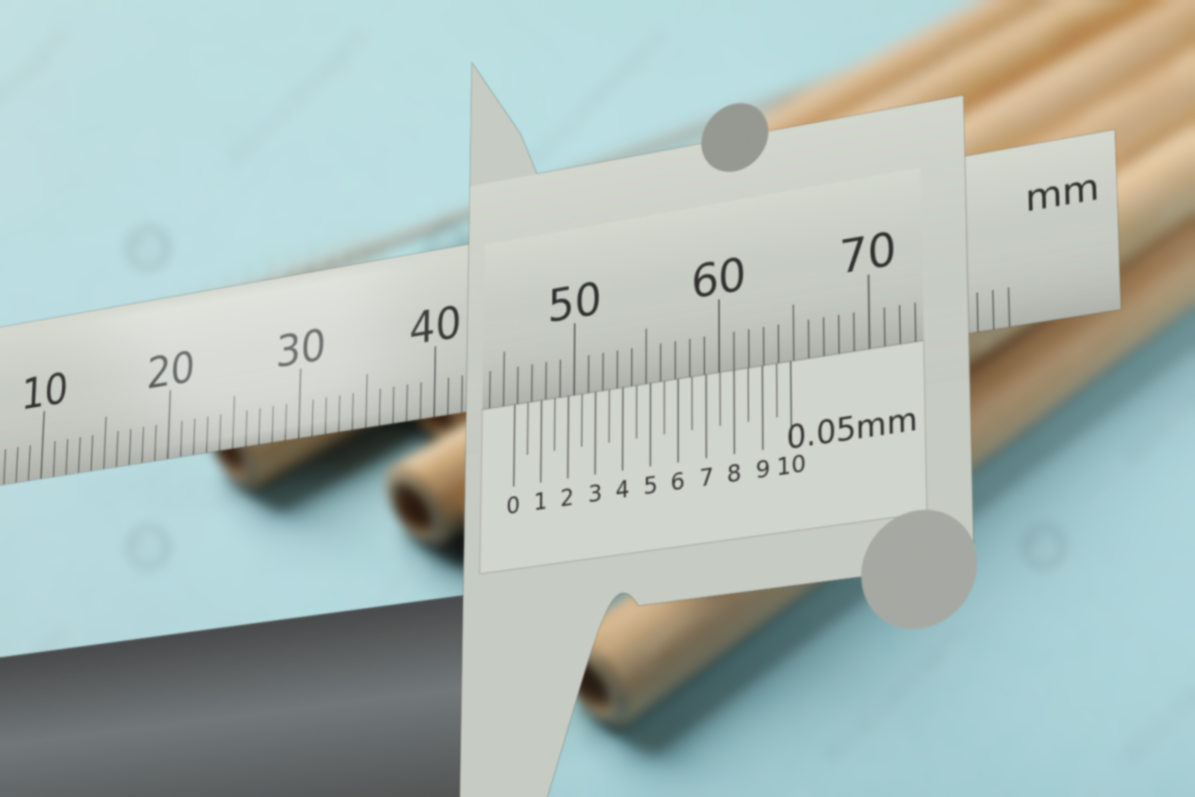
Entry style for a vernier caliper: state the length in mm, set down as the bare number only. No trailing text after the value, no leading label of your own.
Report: 45.8
